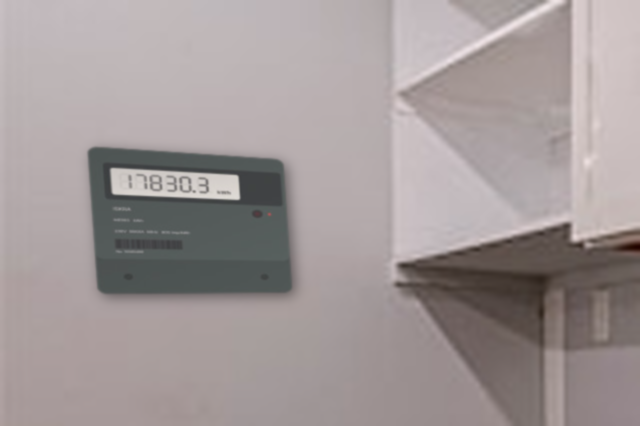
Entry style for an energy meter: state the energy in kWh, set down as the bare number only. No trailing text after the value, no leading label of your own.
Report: 17830.3
